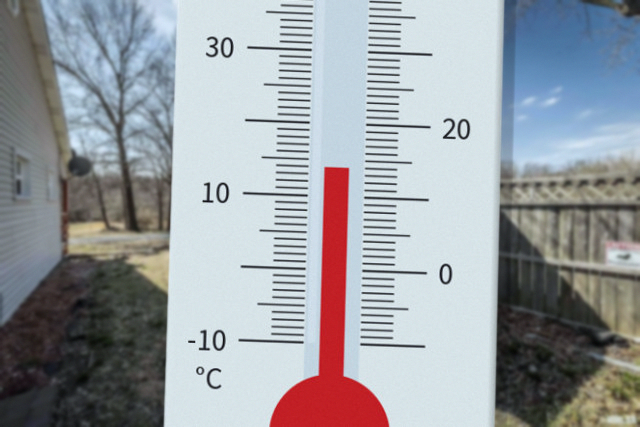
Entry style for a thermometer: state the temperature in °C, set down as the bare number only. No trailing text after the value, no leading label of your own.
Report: 14
